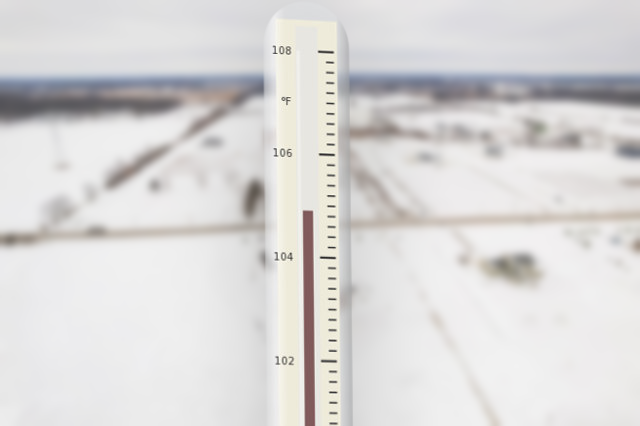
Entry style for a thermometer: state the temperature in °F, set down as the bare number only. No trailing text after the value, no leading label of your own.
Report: 104.9
